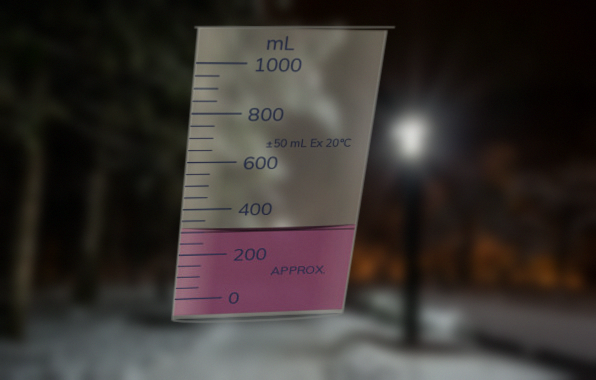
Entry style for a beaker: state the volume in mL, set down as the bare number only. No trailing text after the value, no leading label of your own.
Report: 300
